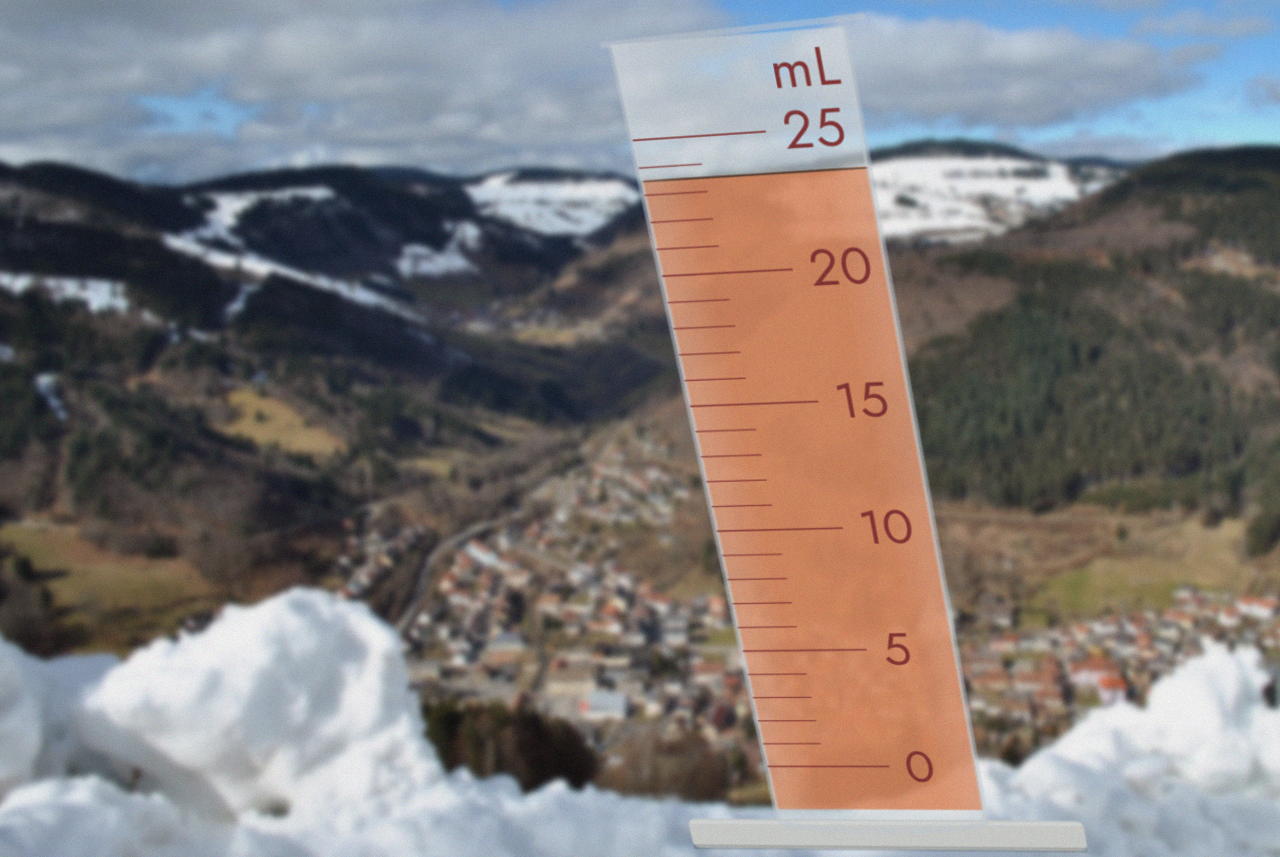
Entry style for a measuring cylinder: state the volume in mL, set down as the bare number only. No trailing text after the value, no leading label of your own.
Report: 23.5
